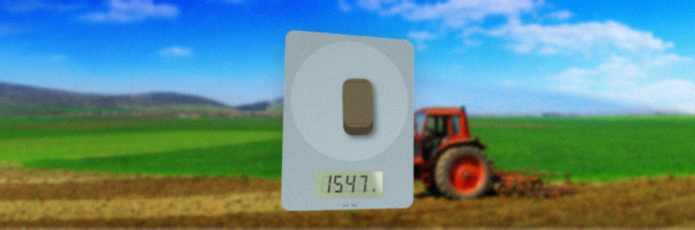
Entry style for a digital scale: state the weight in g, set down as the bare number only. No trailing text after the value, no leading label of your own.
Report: 1547
